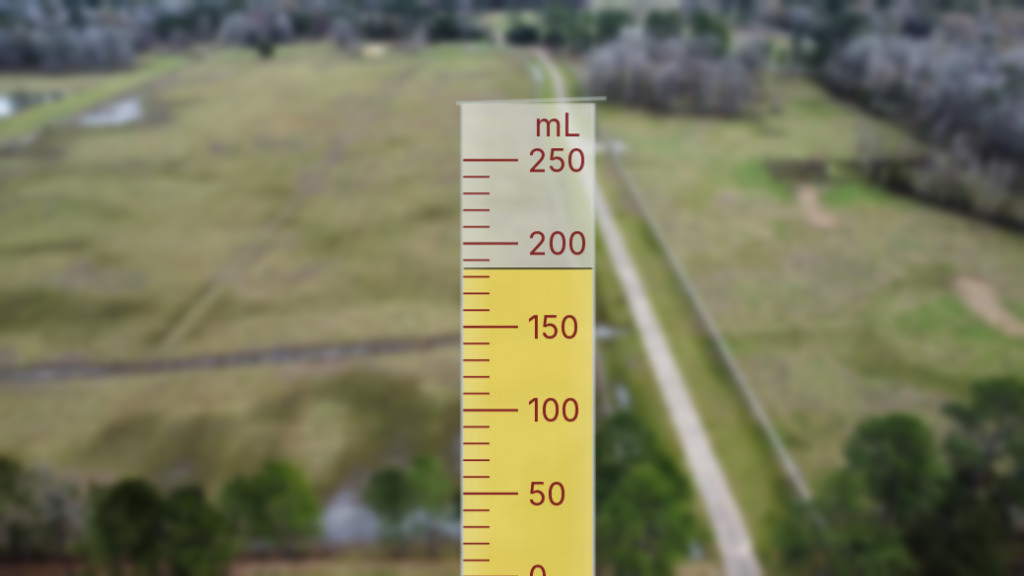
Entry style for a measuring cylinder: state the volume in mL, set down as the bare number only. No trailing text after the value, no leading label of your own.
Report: 185
